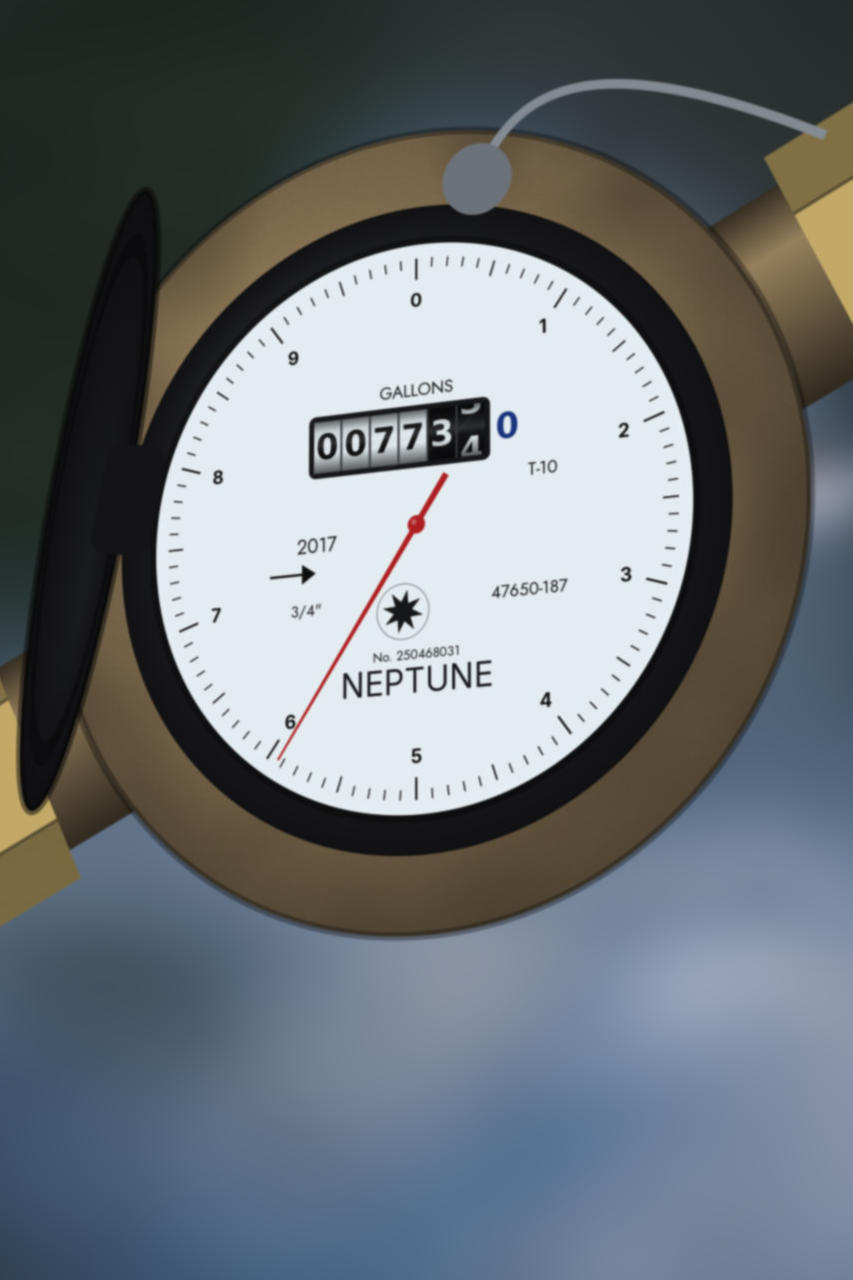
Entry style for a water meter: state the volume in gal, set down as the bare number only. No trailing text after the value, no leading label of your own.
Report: 77335.9
